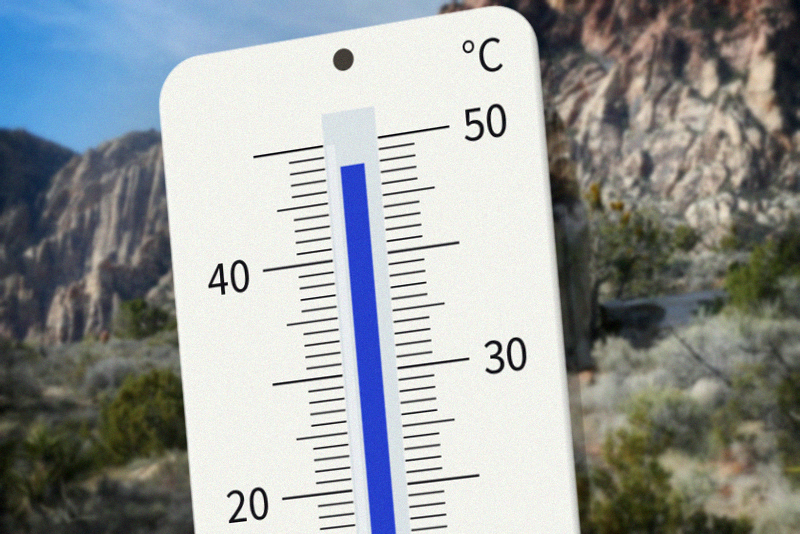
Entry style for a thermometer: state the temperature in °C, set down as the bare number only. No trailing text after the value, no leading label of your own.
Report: 48
